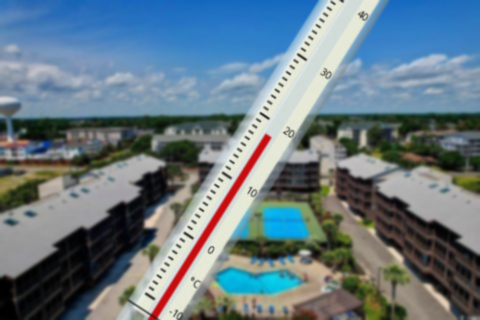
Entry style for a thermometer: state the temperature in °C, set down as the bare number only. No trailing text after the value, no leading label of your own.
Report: 18
